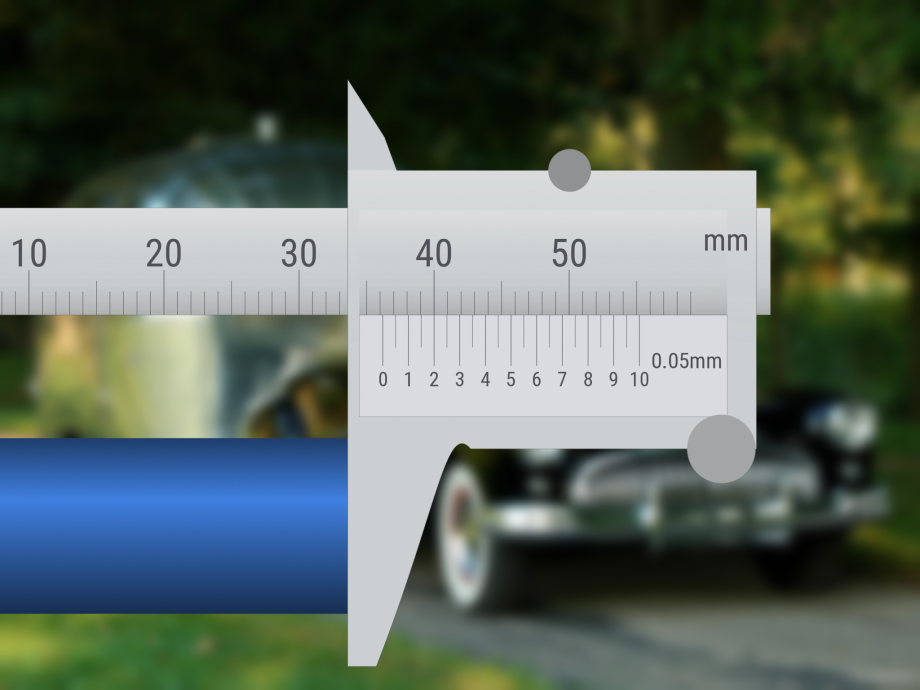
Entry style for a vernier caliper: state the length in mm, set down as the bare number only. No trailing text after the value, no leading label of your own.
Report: 36.2
